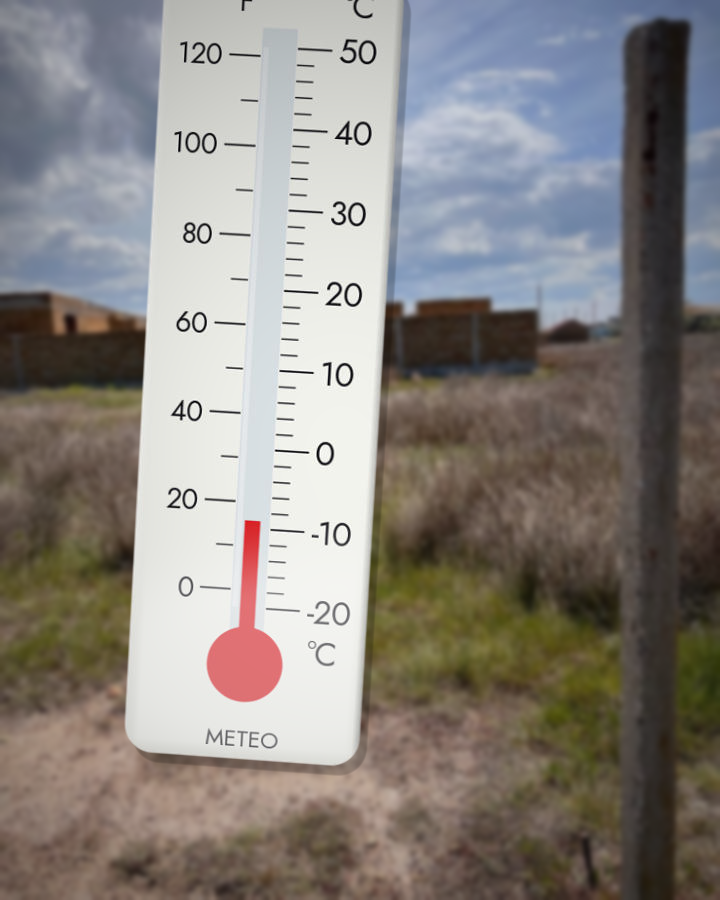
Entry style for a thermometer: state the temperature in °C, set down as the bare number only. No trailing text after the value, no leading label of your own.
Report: -9
